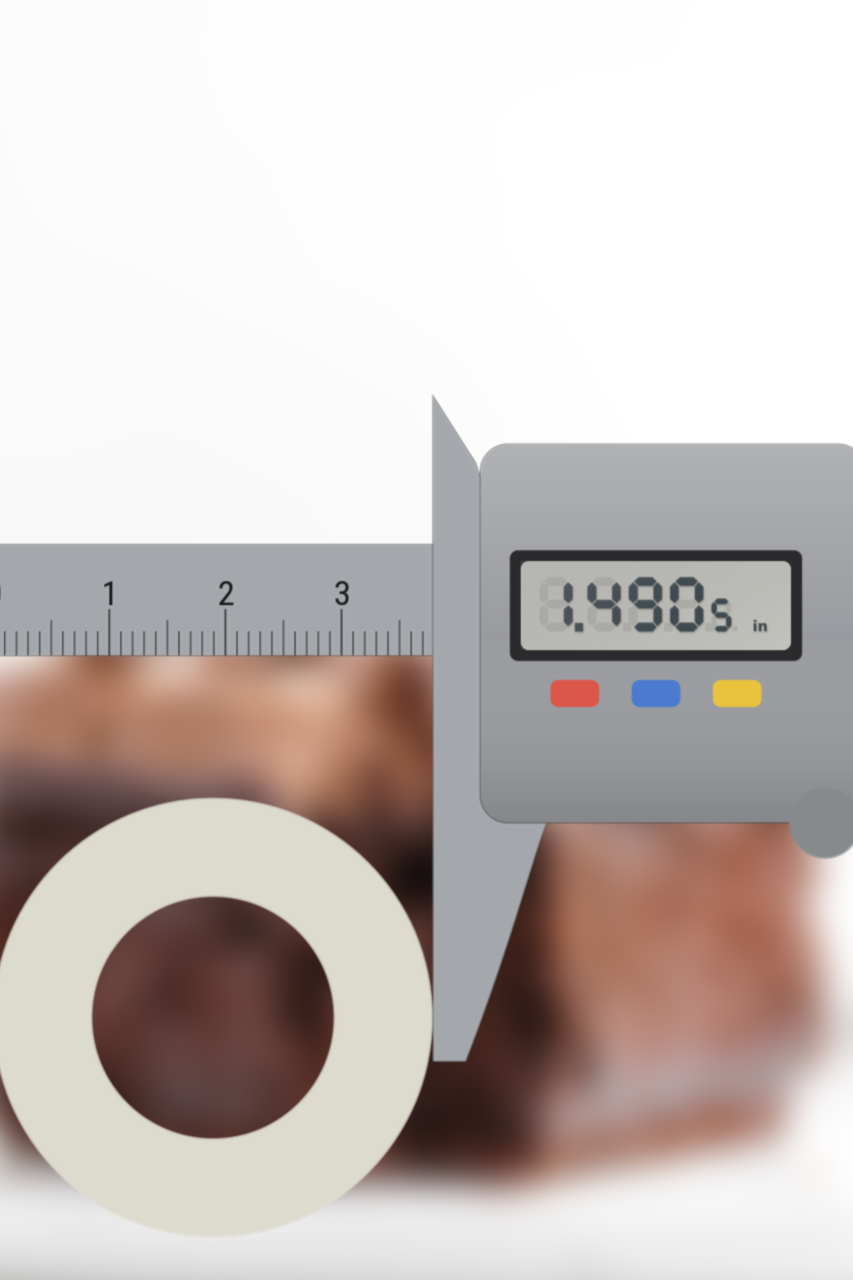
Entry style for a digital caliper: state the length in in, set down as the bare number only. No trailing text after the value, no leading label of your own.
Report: 1.4905
